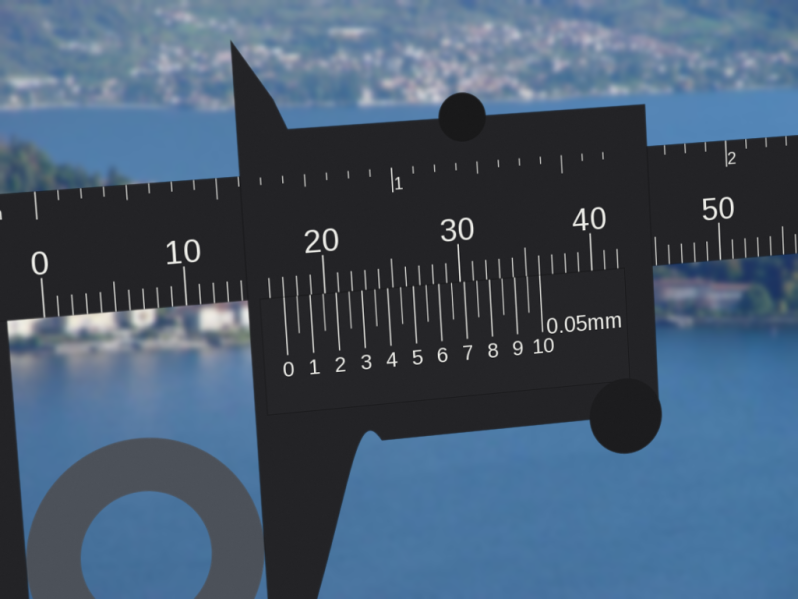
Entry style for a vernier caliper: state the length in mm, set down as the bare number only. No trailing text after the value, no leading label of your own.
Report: 17.0
